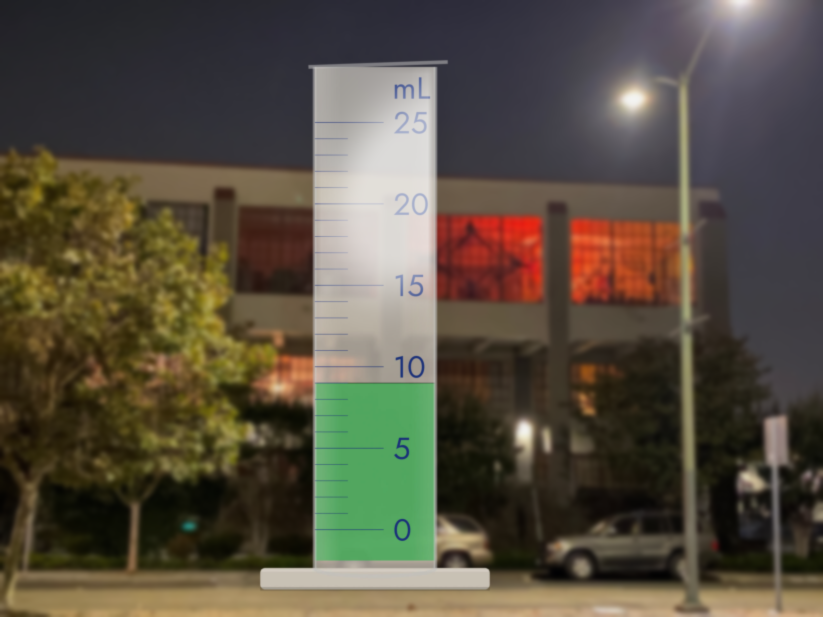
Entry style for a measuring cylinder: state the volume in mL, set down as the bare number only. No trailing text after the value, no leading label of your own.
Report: 9
